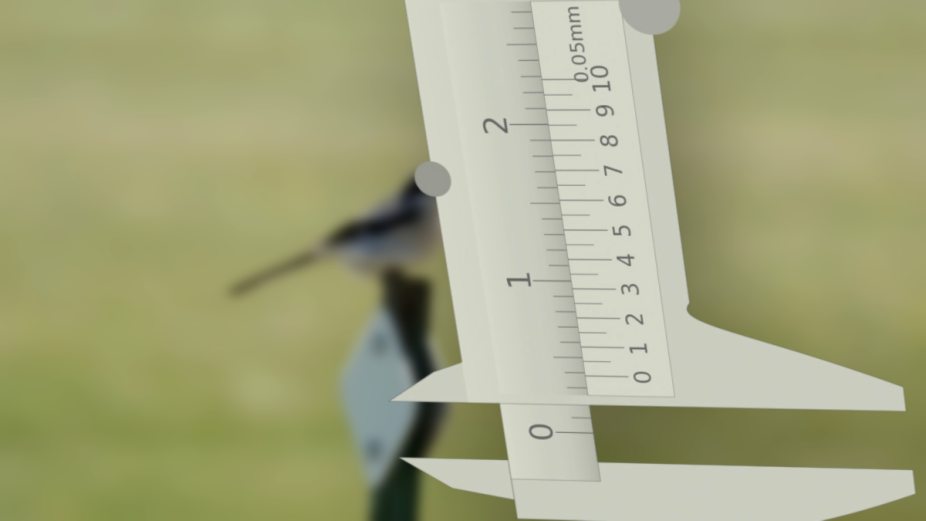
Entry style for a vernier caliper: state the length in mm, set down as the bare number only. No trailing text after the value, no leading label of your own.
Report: 3.8
